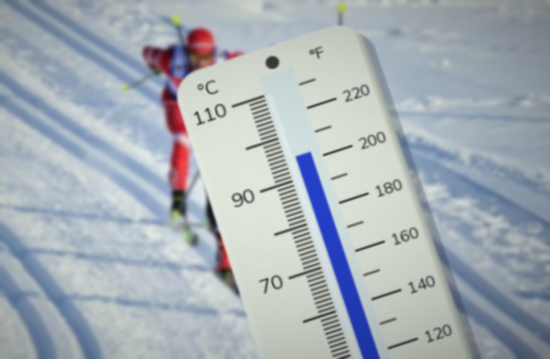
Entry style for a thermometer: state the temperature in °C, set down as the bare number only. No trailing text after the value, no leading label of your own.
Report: 95
